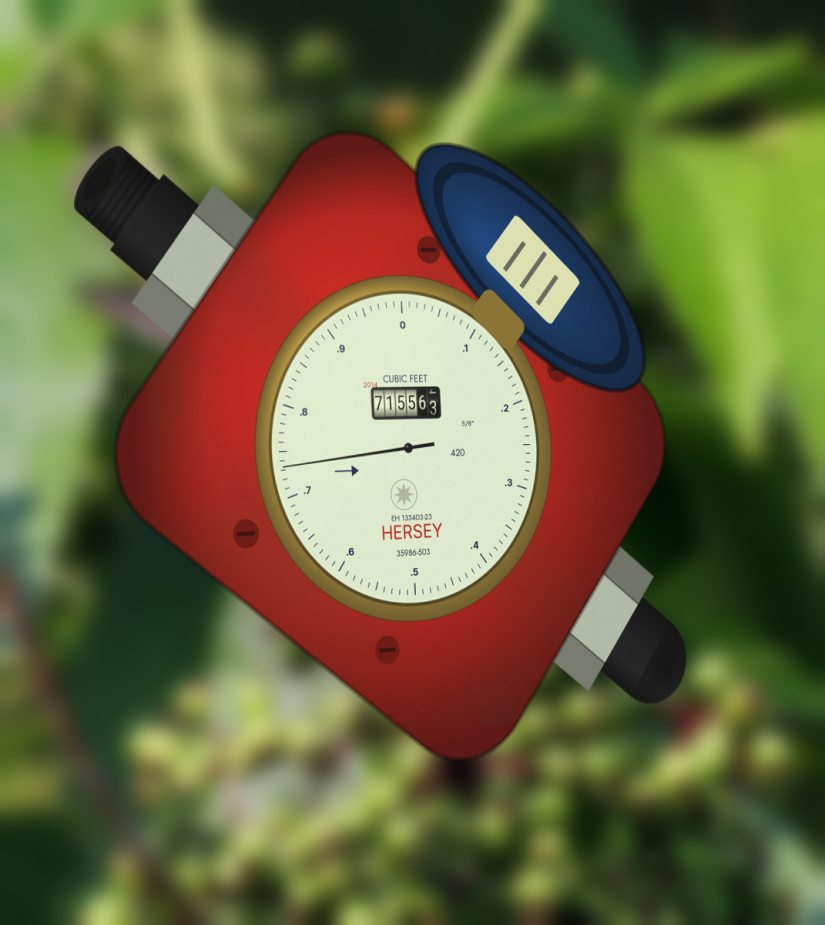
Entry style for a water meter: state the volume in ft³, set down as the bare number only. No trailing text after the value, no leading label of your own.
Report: 715562.73
